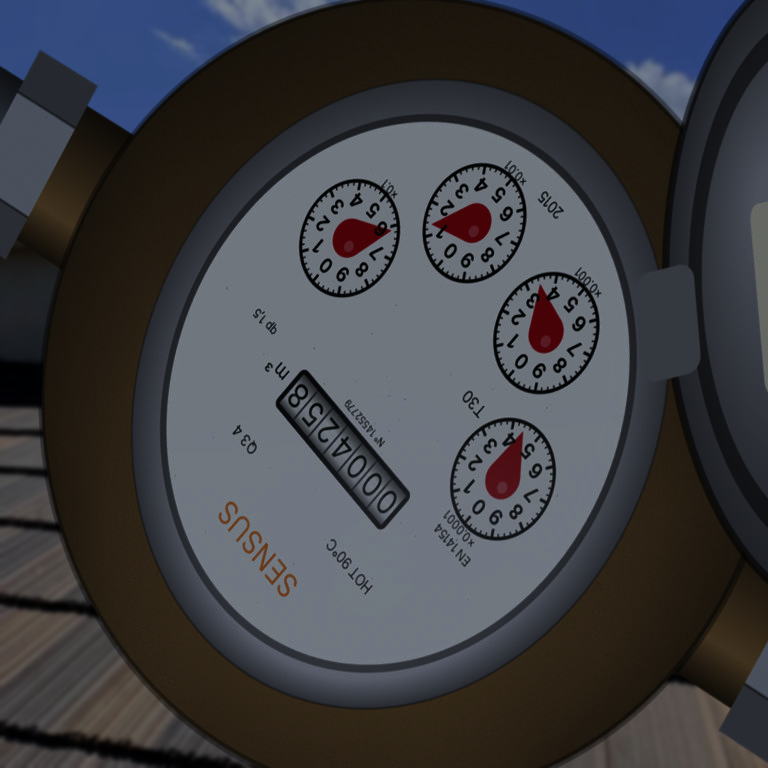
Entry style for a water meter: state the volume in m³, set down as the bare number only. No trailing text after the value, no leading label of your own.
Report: 4258.6134
